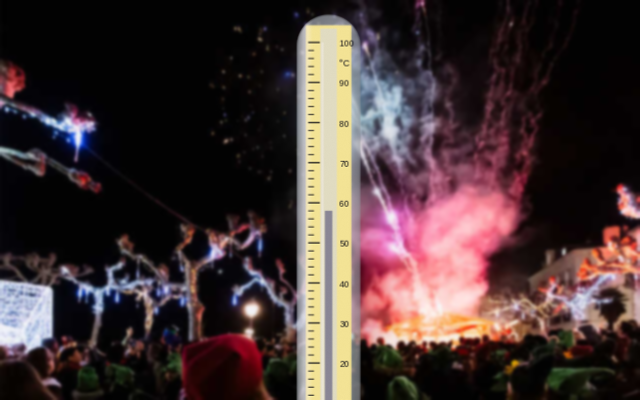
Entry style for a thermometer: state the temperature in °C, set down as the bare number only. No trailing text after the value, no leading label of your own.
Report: 58
